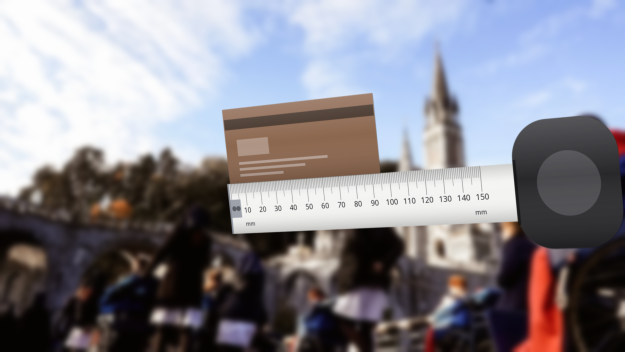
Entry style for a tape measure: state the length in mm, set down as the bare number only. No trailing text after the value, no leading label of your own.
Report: 95
